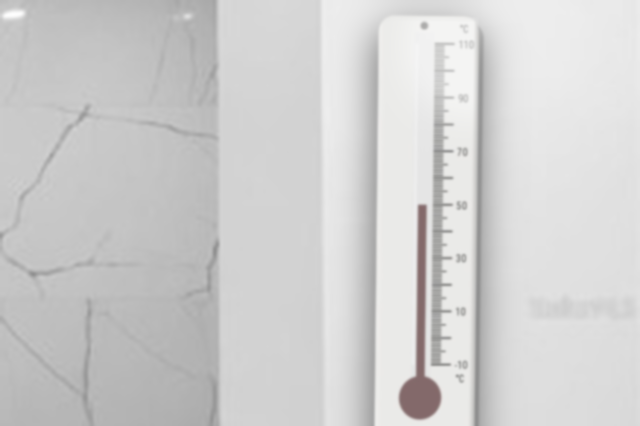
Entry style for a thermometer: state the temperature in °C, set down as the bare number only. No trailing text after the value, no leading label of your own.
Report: 50
